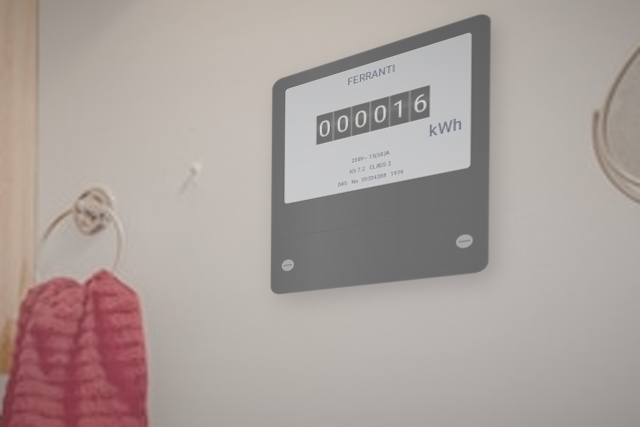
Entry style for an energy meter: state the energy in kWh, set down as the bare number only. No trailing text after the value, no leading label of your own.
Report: 16
